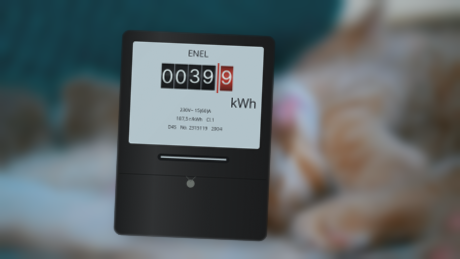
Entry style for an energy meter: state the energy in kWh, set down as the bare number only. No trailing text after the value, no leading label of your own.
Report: 39.9
